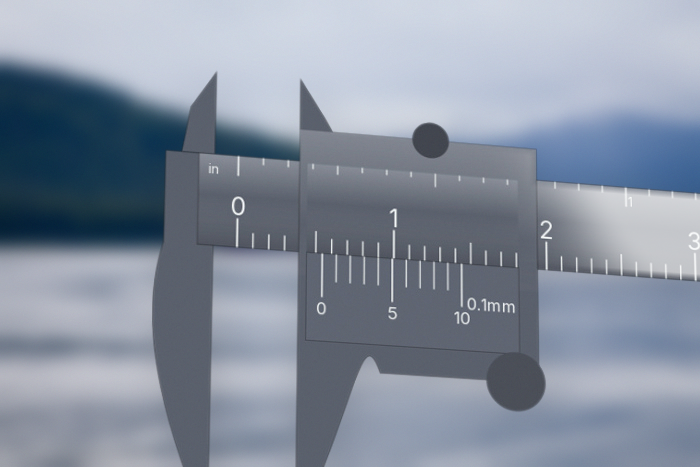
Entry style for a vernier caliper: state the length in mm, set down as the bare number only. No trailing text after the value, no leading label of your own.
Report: 5.4
